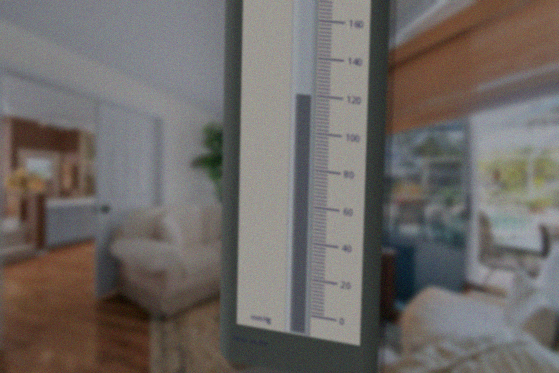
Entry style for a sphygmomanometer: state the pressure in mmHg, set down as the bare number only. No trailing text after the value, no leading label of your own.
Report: 120
